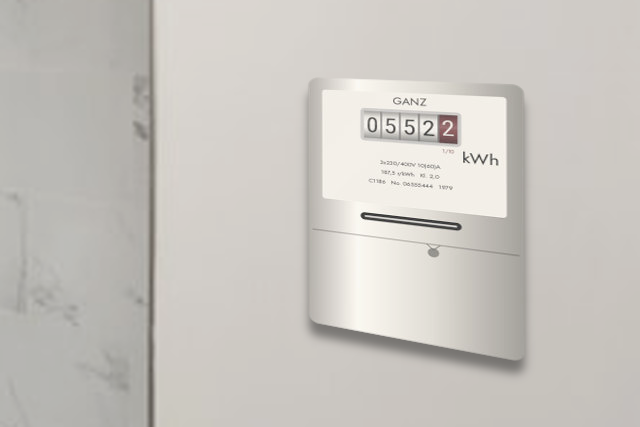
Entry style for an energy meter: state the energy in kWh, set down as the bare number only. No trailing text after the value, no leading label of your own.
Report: 552.2
